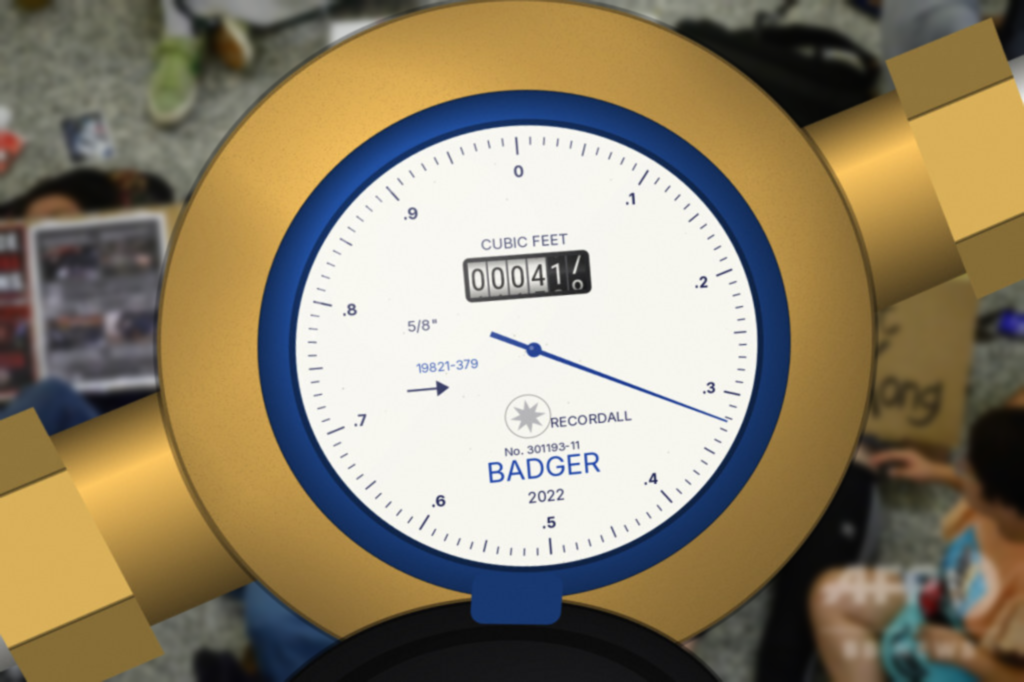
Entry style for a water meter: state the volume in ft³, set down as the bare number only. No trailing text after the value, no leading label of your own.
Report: 417.32
